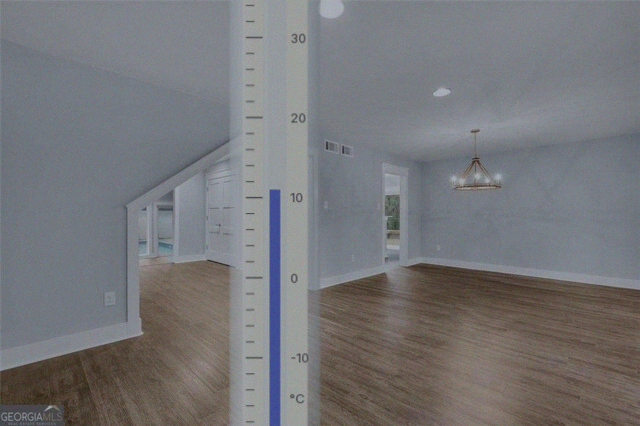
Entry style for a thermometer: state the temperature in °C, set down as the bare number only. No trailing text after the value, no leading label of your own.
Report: 11
